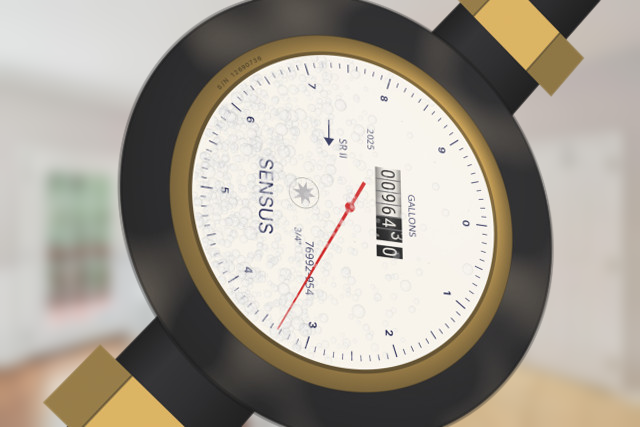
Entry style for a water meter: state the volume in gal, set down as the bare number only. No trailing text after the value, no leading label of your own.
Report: 96433.3
